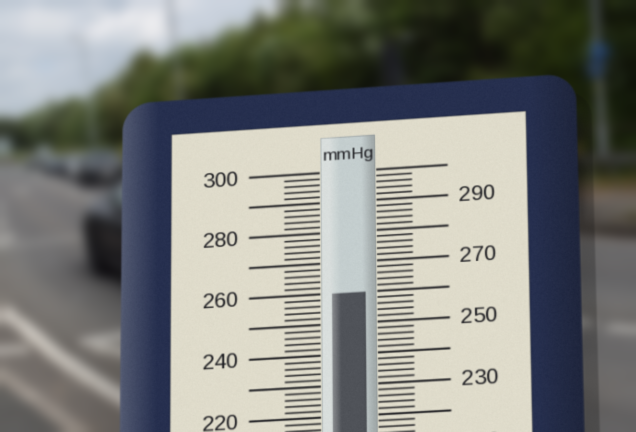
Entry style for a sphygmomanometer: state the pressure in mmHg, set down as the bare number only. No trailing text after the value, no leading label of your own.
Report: 260
